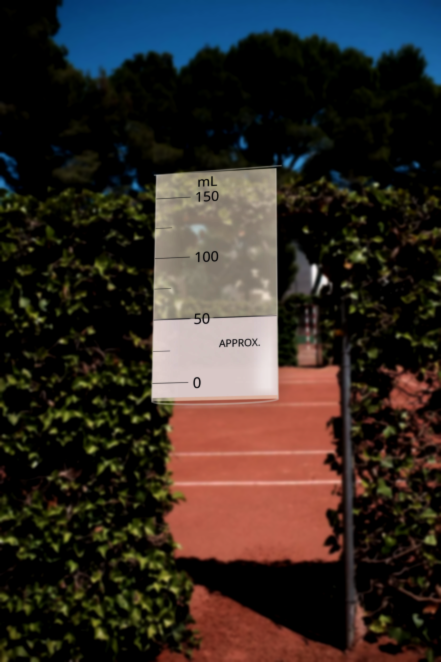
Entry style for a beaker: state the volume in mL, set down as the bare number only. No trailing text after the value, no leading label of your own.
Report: 50
